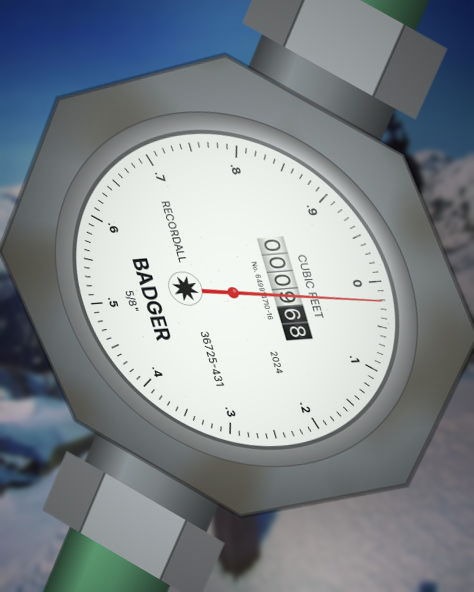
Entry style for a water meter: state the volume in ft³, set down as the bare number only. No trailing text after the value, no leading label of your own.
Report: 968.02
